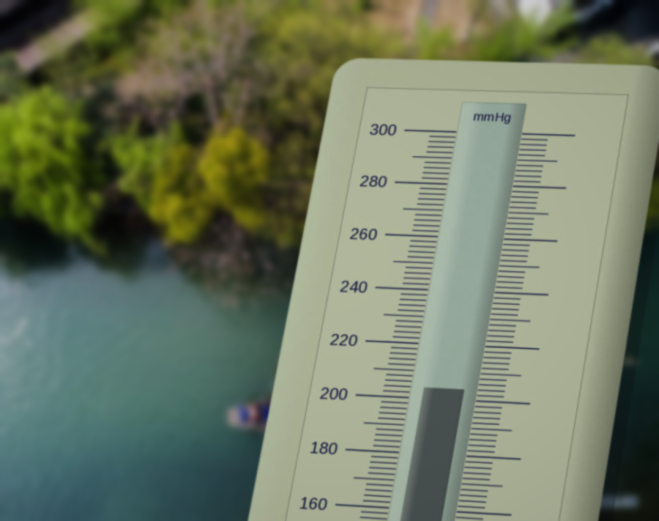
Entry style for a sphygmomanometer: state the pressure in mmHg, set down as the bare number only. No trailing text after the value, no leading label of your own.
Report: 204
